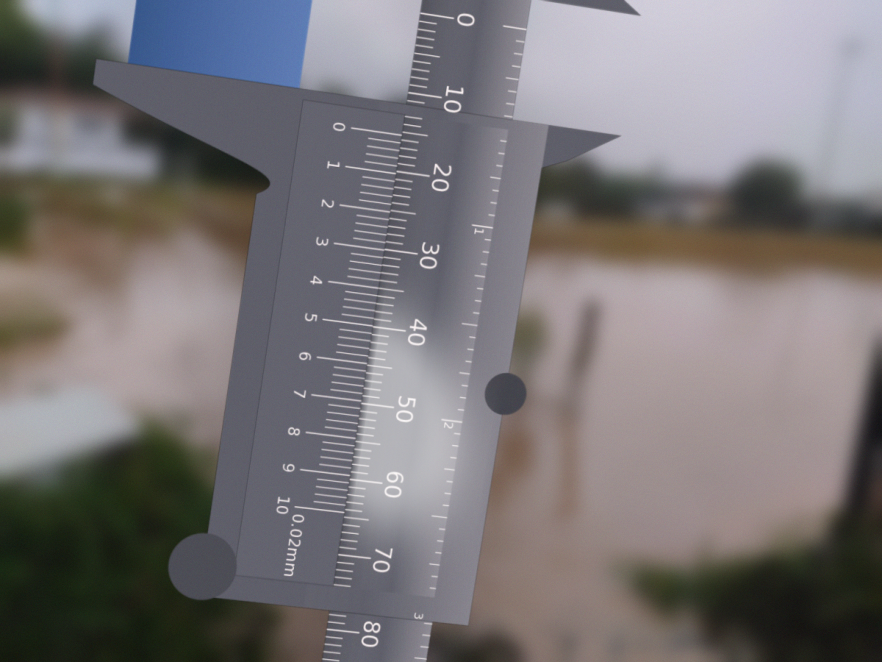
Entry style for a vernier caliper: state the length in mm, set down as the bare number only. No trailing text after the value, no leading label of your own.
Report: 15.4
